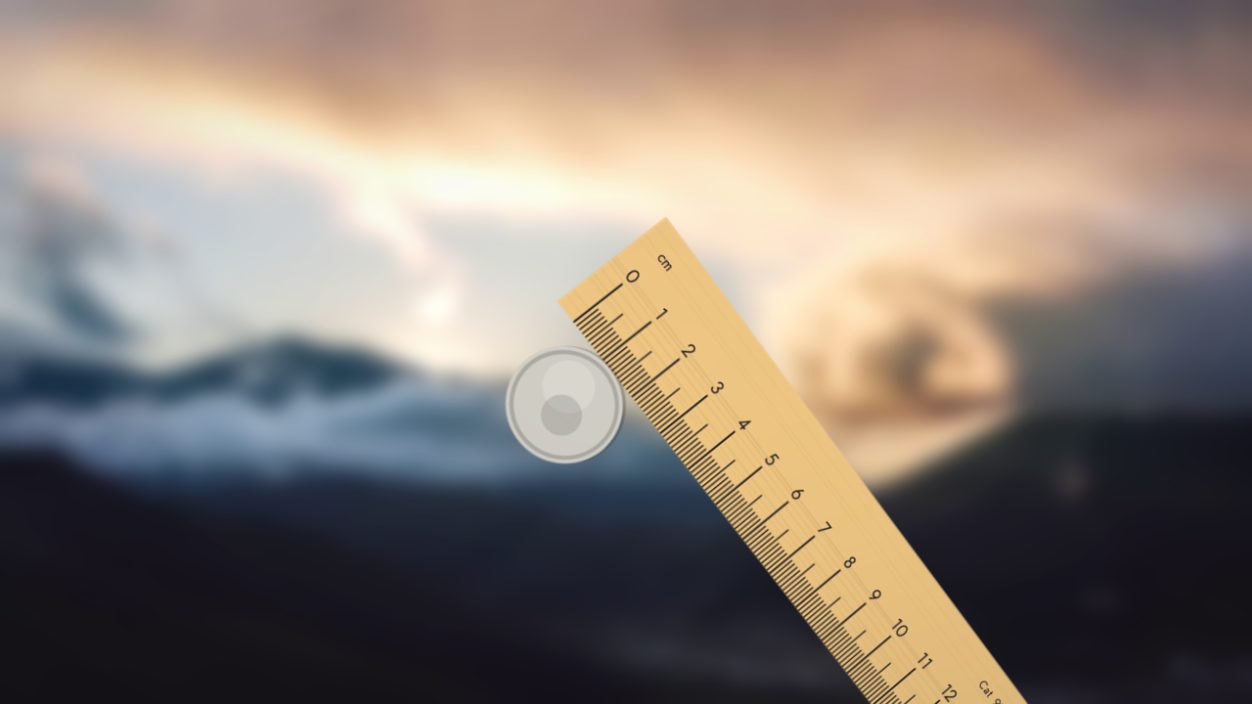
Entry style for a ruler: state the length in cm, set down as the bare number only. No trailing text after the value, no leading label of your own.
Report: 2.5
